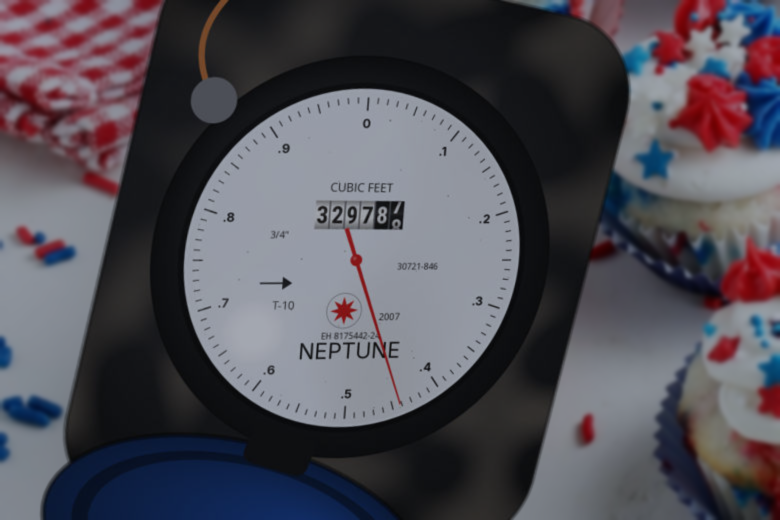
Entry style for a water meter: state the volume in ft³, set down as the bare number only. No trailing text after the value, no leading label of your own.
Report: 329787.44
